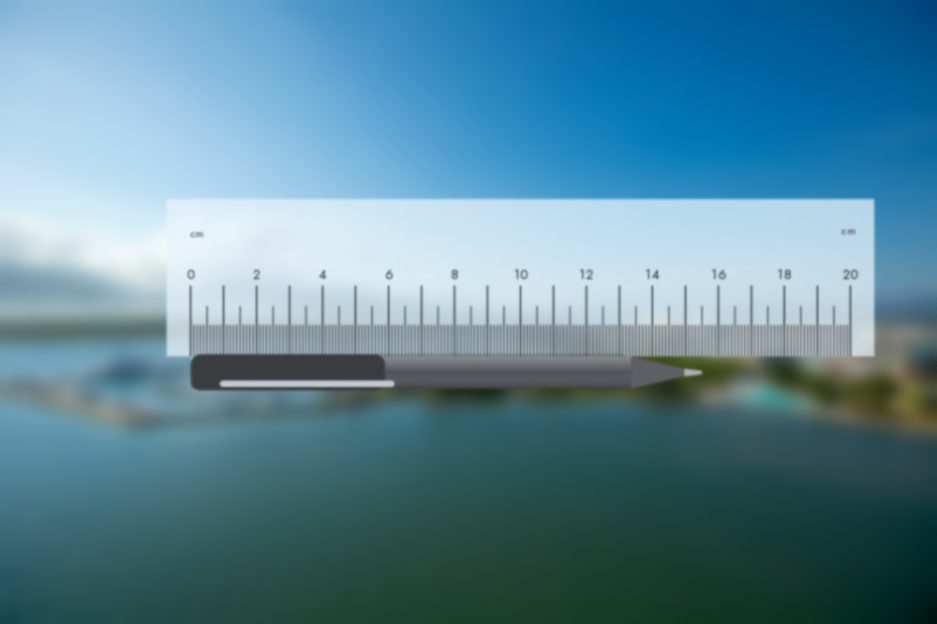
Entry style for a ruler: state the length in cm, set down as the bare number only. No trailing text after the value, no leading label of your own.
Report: 15.5
